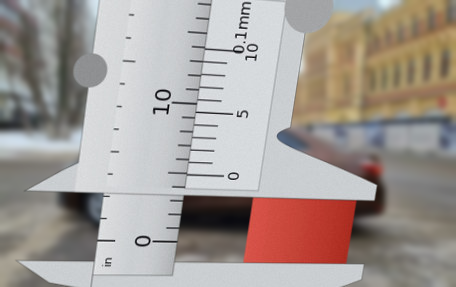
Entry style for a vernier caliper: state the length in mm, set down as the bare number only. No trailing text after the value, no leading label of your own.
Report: 4.9
